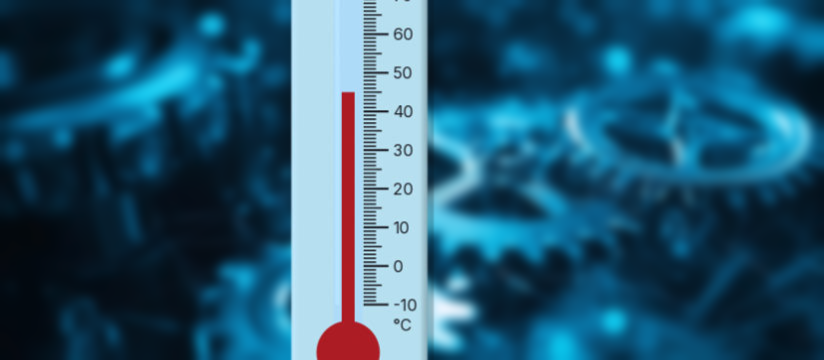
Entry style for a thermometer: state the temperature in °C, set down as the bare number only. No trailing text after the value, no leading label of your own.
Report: 45
